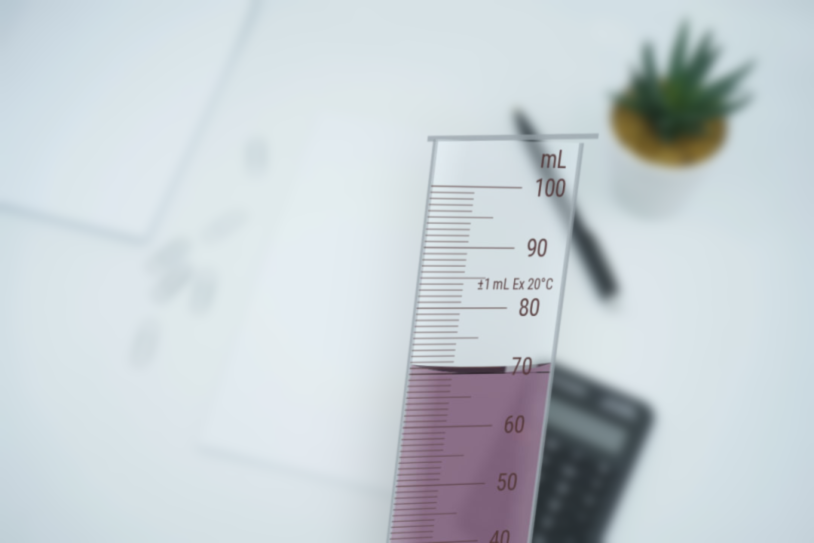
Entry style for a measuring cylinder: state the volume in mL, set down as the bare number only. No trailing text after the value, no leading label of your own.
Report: 69
